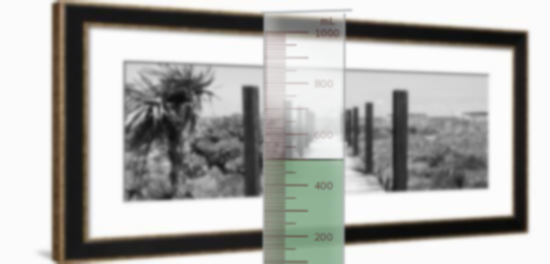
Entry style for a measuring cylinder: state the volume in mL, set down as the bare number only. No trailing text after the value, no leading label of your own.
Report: 500
